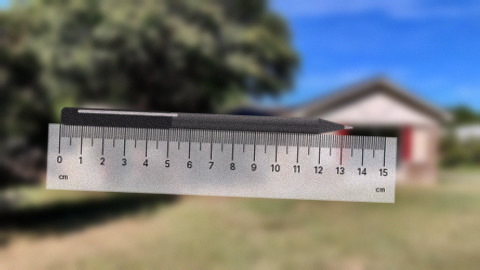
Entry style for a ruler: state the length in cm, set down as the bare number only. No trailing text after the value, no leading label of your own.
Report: 13.5
